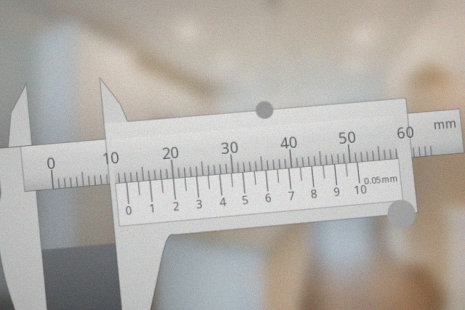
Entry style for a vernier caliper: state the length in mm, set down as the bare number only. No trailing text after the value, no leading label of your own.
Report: 12.2
